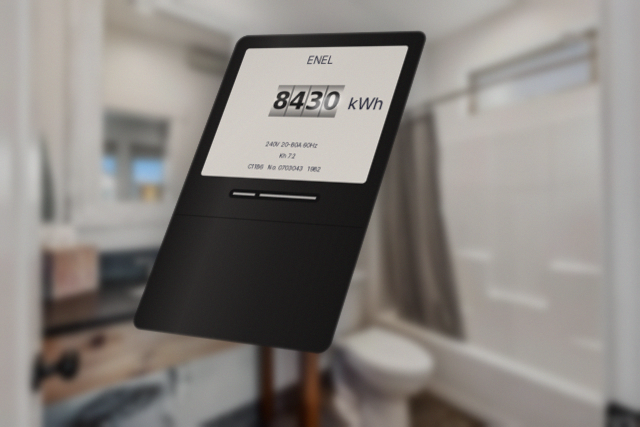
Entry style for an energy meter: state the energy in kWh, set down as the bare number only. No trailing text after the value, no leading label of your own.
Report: 8430
